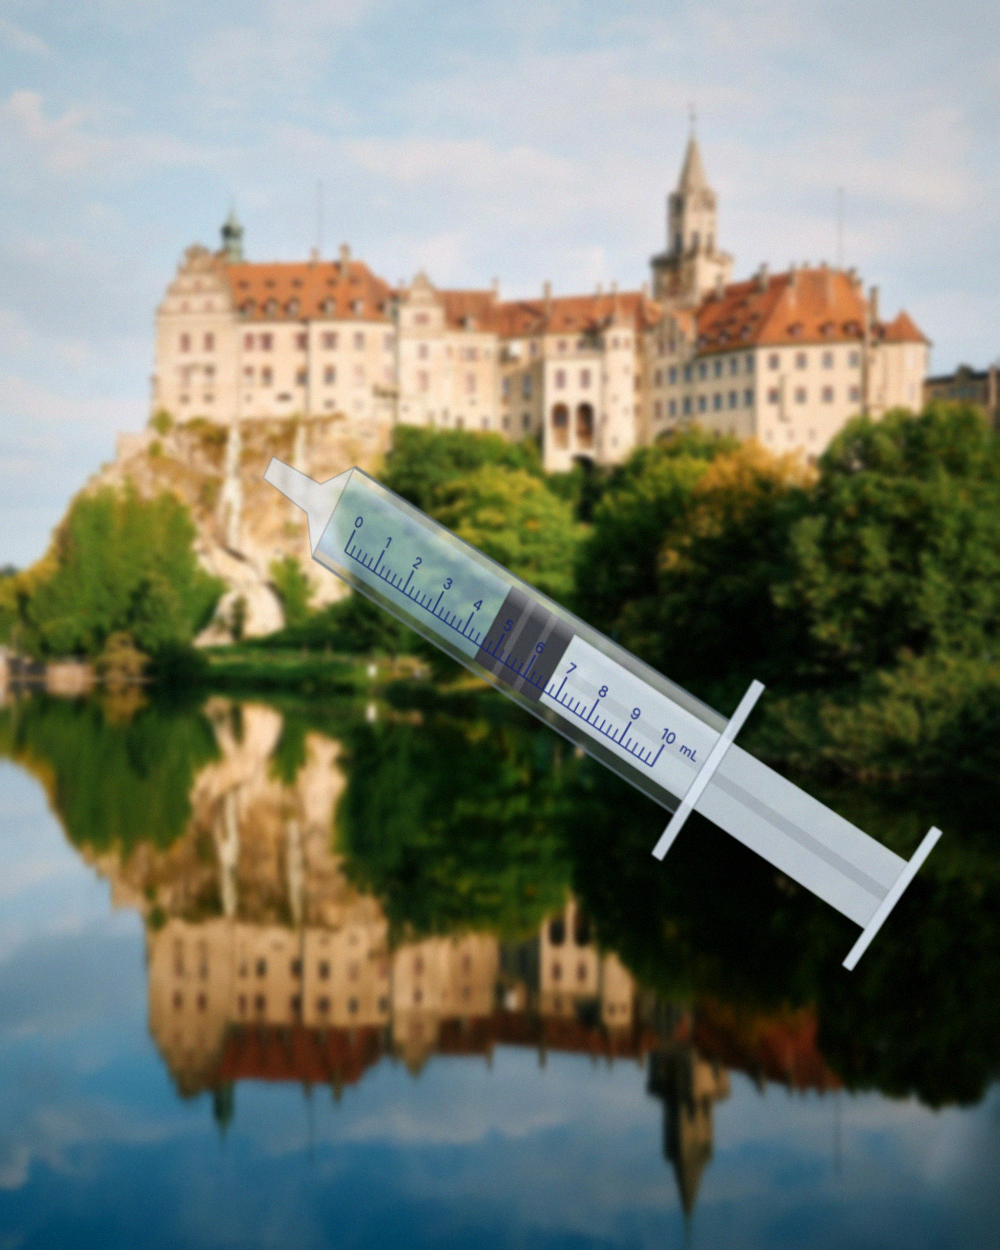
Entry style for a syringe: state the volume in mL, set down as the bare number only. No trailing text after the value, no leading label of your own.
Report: 4.6
